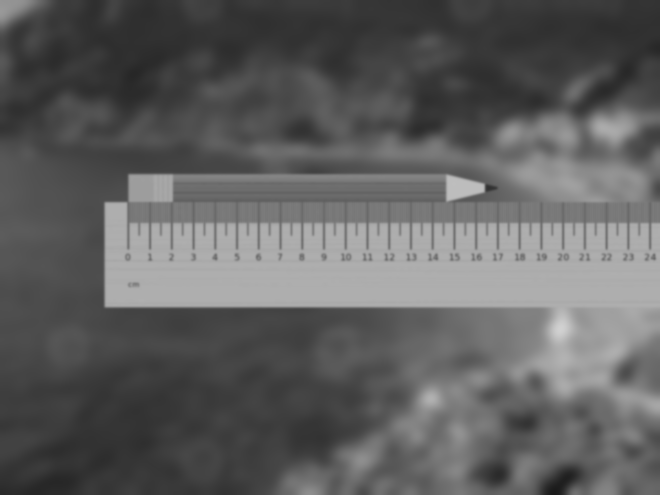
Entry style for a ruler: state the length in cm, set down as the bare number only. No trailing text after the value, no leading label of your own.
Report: 17
